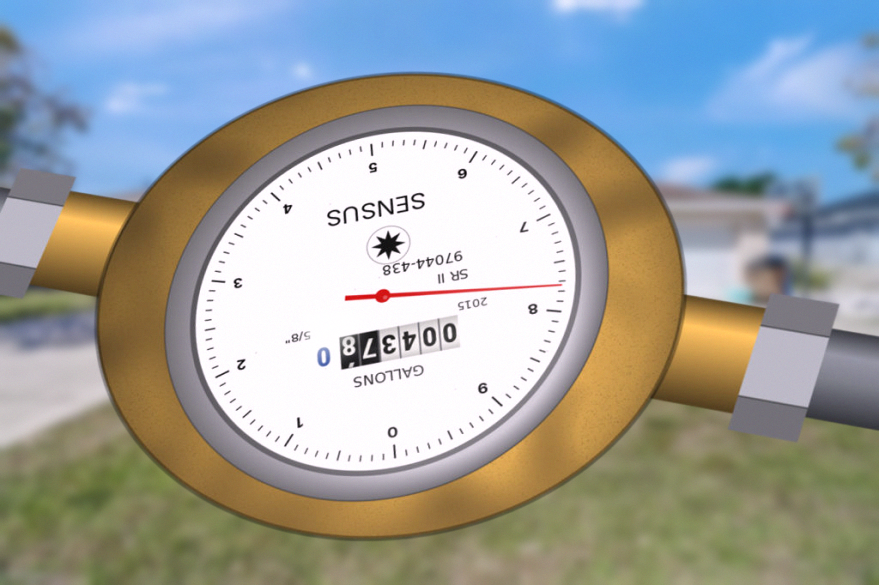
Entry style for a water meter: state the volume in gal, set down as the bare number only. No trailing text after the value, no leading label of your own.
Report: 43777.7
